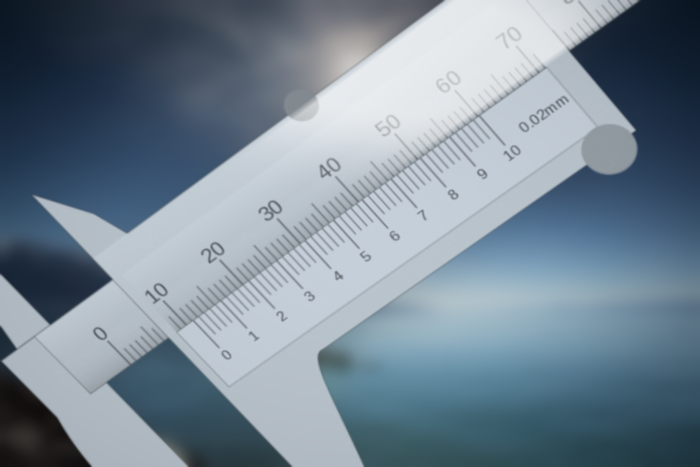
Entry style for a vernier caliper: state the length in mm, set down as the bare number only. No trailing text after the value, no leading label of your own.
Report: 11.2
